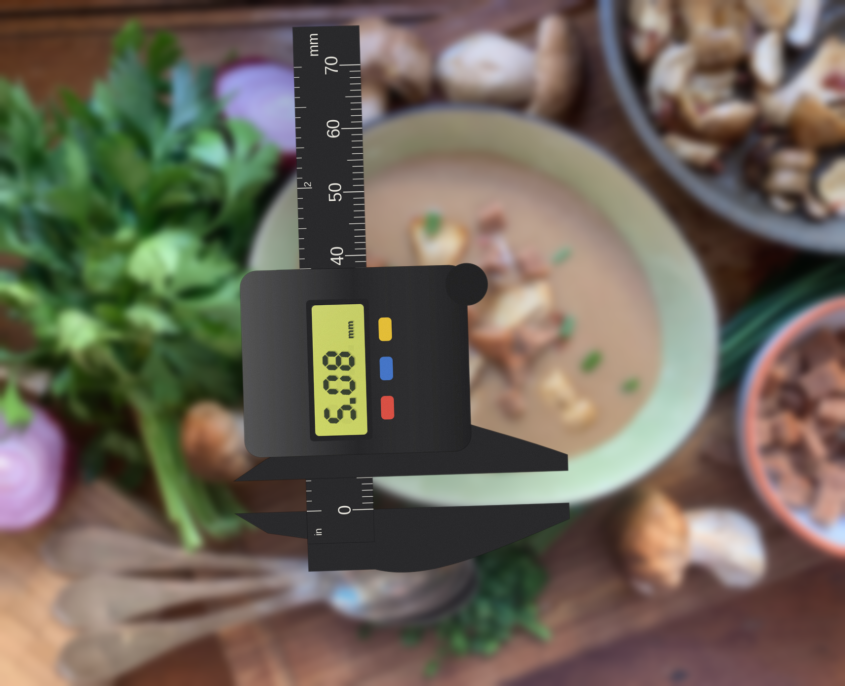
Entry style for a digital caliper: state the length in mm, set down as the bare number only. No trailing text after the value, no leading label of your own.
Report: 5.08
